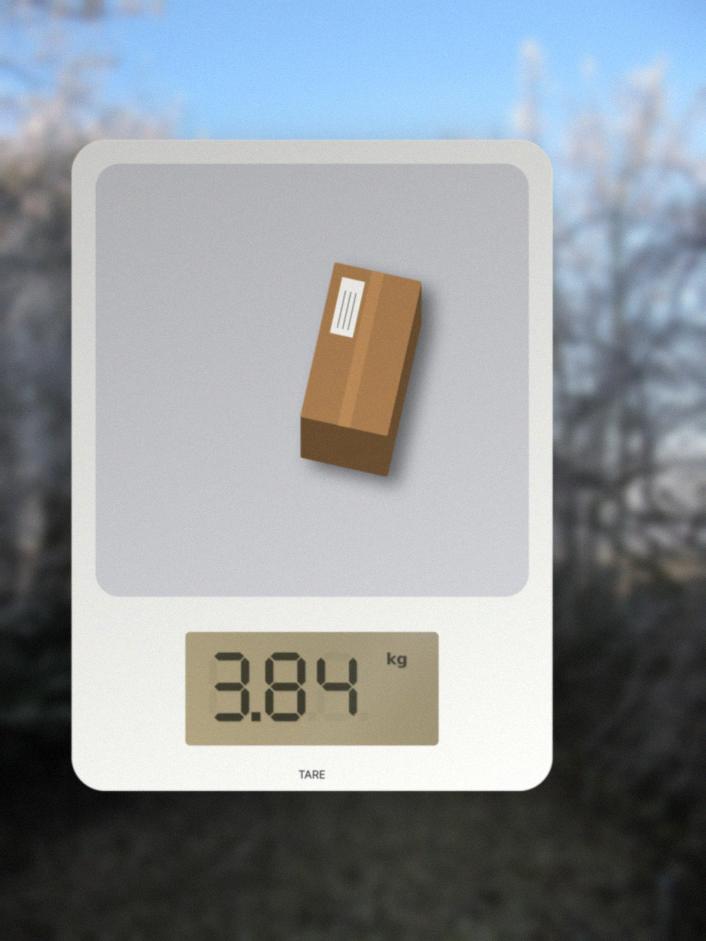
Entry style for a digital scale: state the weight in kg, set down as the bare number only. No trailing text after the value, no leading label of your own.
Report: 3.84
